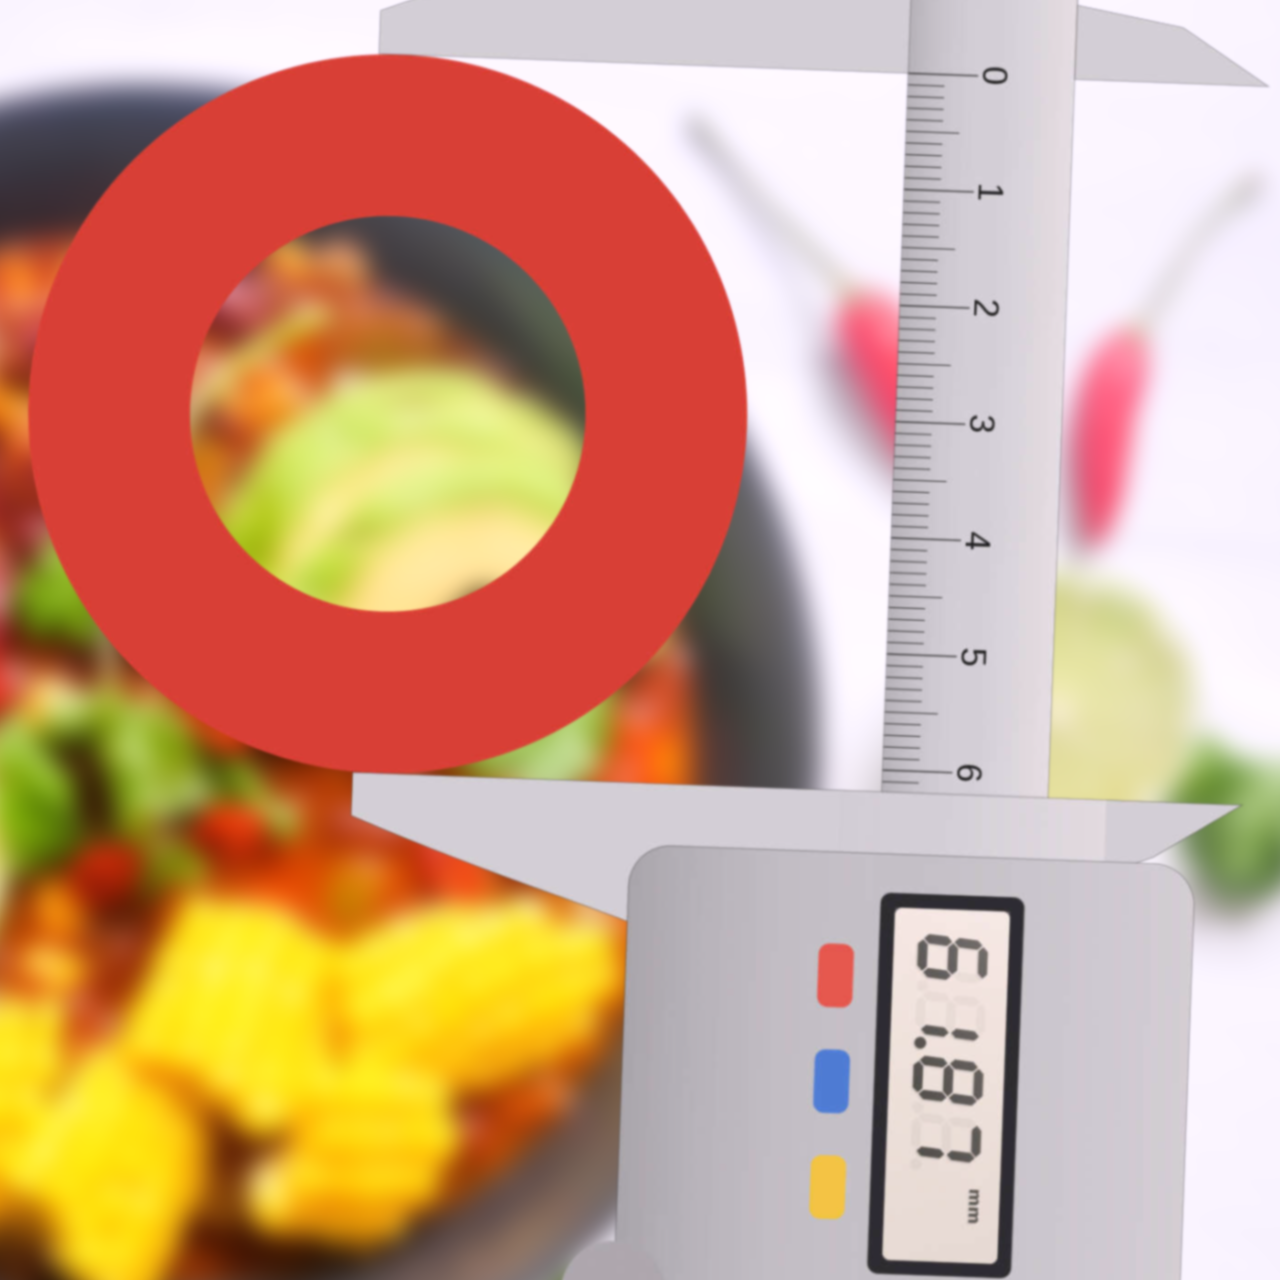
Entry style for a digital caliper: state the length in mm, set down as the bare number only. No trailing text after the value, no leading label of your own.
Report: 61.87
